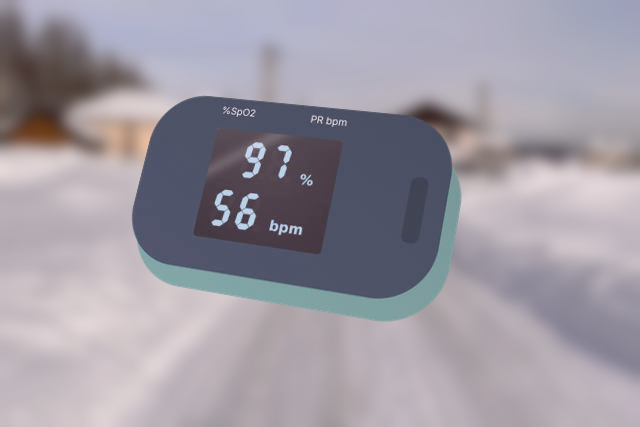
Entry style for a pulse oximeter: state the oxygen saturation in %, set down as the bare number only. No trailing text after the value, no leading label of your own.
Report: 97
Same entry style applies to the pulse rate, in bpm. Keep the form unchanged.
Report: 56
